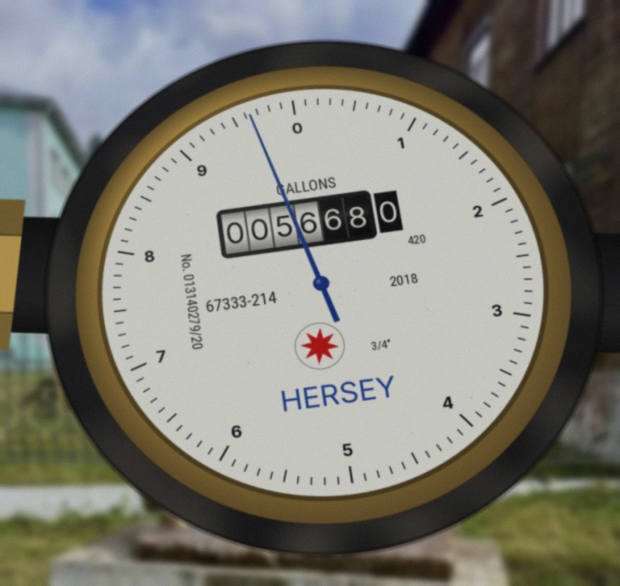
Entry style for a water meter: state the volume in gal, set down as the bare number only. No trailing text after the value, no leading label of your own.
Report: 56679.6
